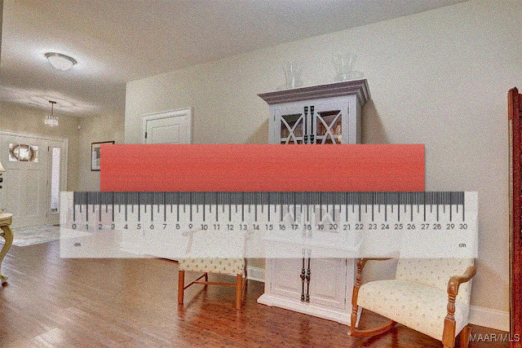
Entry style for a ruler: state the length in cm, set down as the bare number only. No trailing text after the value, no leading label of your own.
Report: 25
